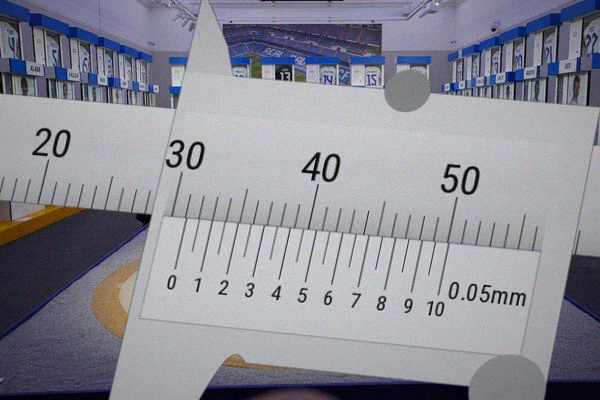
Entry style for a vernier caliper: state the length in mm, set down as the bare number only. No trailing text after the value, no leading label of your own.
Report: 31.1
